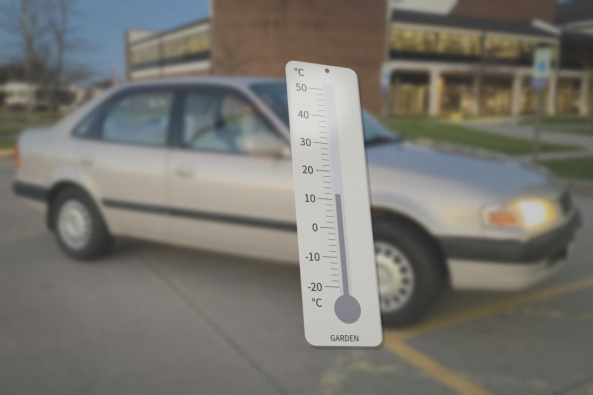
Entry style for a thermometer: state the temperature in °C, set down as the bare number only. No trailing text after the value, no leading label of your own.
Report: 12
